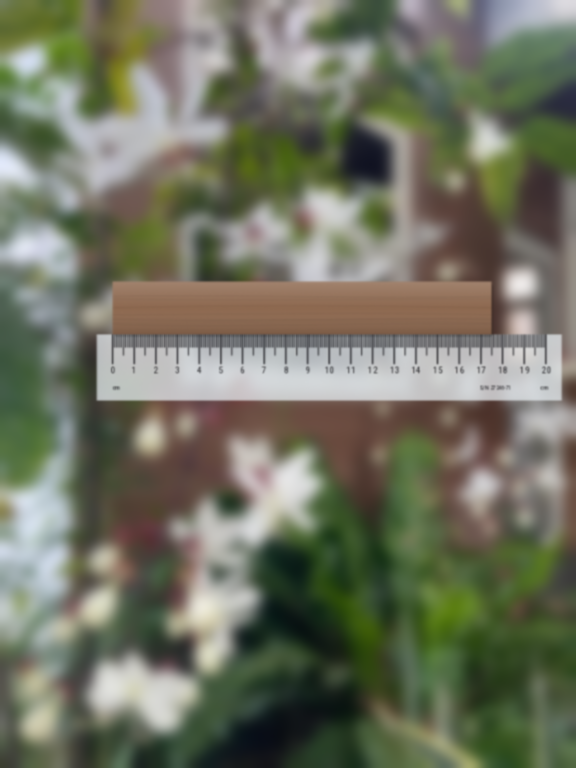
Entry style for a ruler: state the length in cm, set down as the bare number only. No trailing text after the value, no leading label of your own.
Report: 17.5
